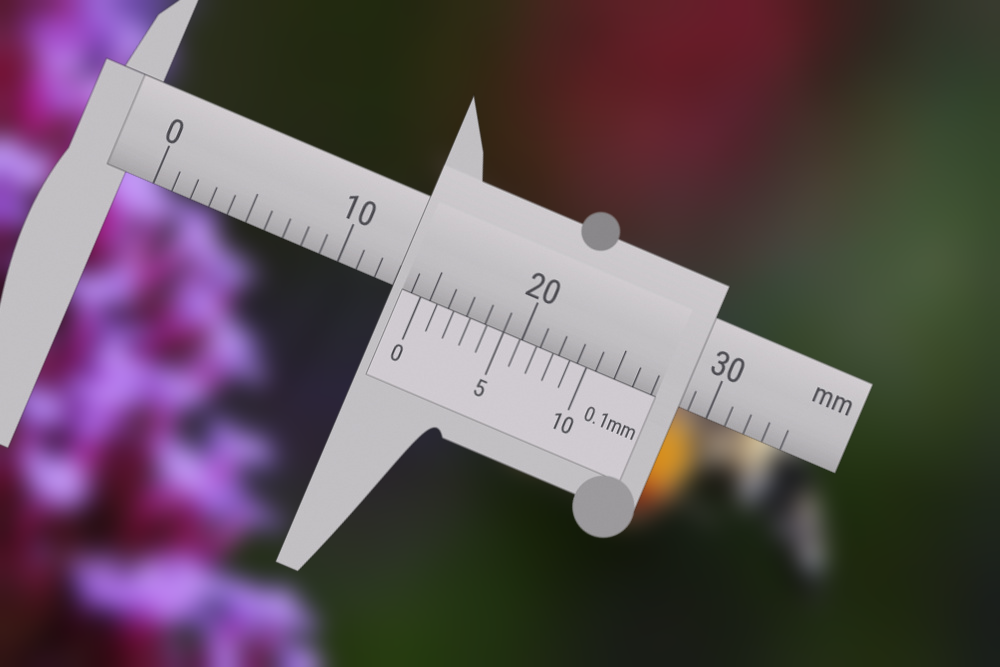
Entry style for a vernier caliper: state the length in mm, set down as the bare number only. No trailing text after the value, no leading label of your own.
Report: 14.5
